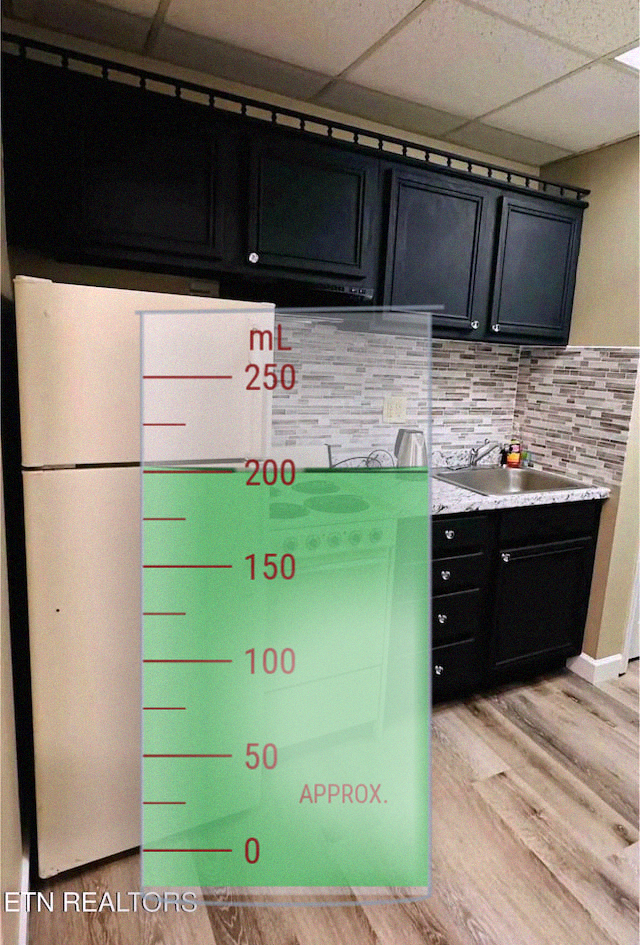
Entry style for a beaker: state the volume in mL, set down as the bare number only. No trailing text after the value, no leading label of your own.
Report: 200
